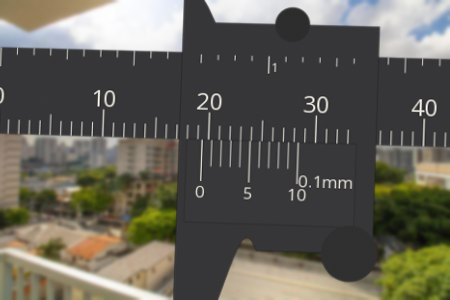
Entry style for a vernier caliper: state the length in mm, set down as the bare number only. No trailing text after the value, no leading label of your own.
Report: 19.4
